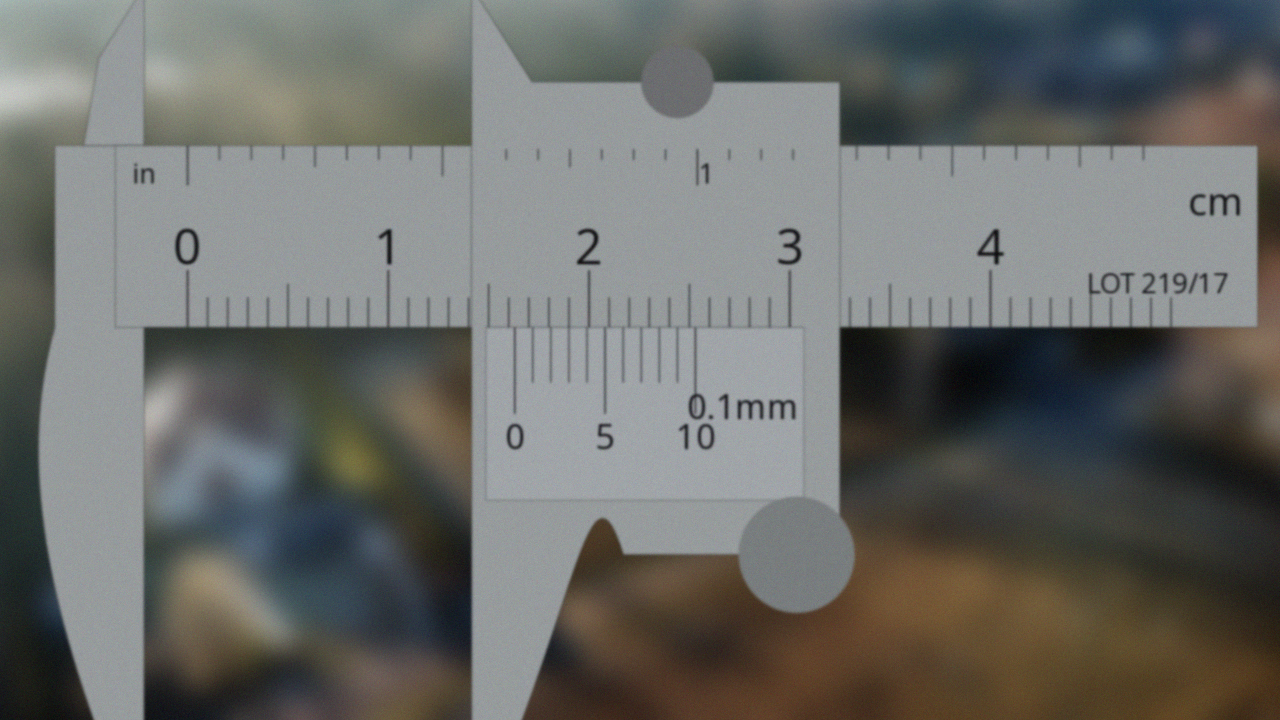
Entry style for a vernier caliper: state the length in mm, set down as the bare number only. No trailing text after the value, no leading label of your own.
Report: 16.3
